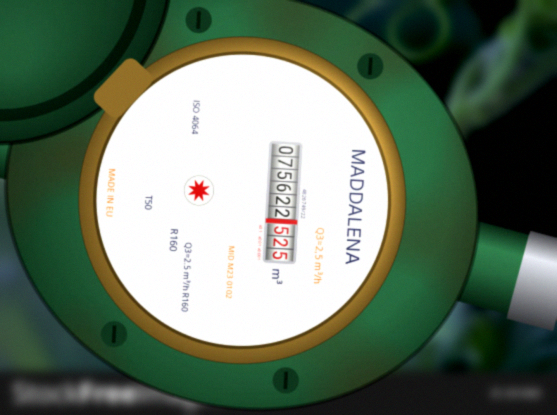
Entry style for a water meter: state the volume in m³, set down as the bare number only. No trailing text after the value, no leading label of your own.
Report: 75622.525
